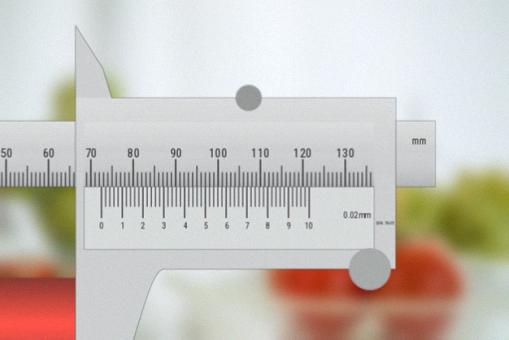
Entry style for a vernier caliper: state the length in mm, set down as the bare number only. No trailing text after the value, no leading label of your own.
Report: 72.5
